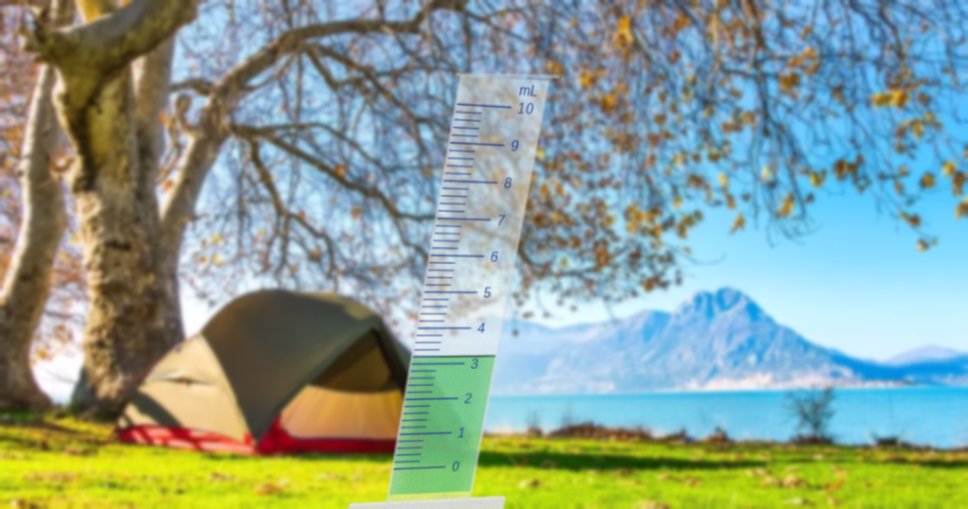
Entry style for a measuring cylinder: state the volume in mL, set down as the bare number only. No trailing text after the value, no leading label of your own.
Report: 3.2
